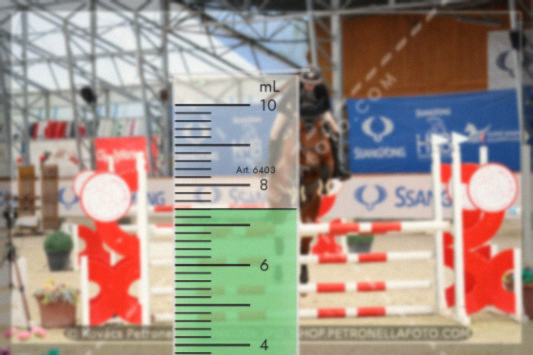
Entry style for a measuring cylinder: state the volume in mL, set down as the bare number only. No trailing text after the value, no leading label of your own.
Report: 7.4
